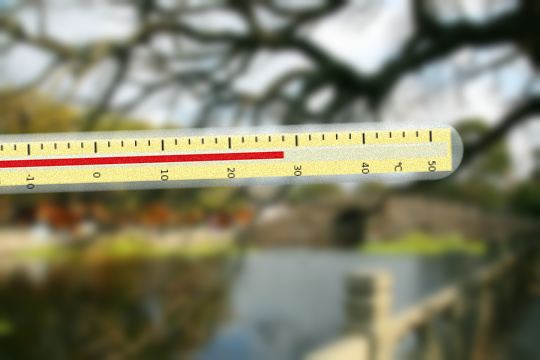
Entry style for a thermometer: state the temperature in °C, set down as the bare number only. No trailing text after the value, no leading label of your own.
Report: 28
